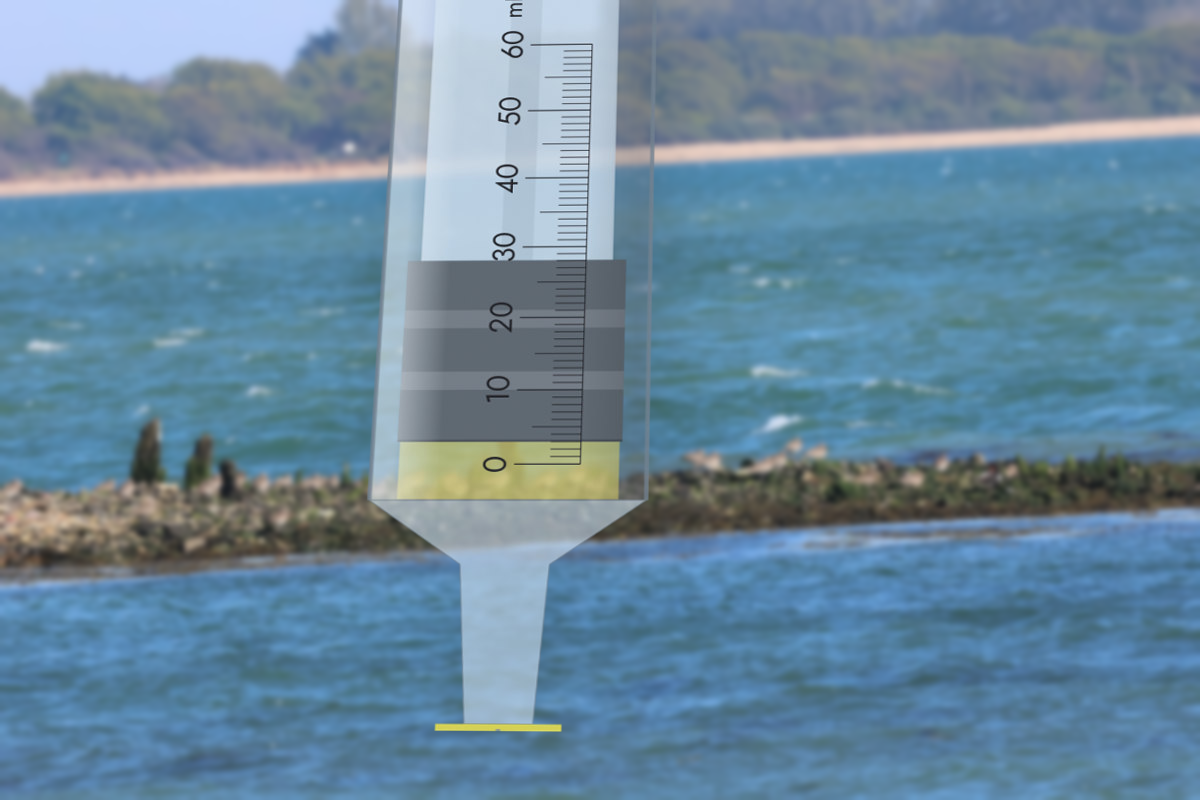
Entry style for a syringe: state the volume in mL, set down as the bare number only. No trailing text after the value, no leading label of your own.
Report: 3
